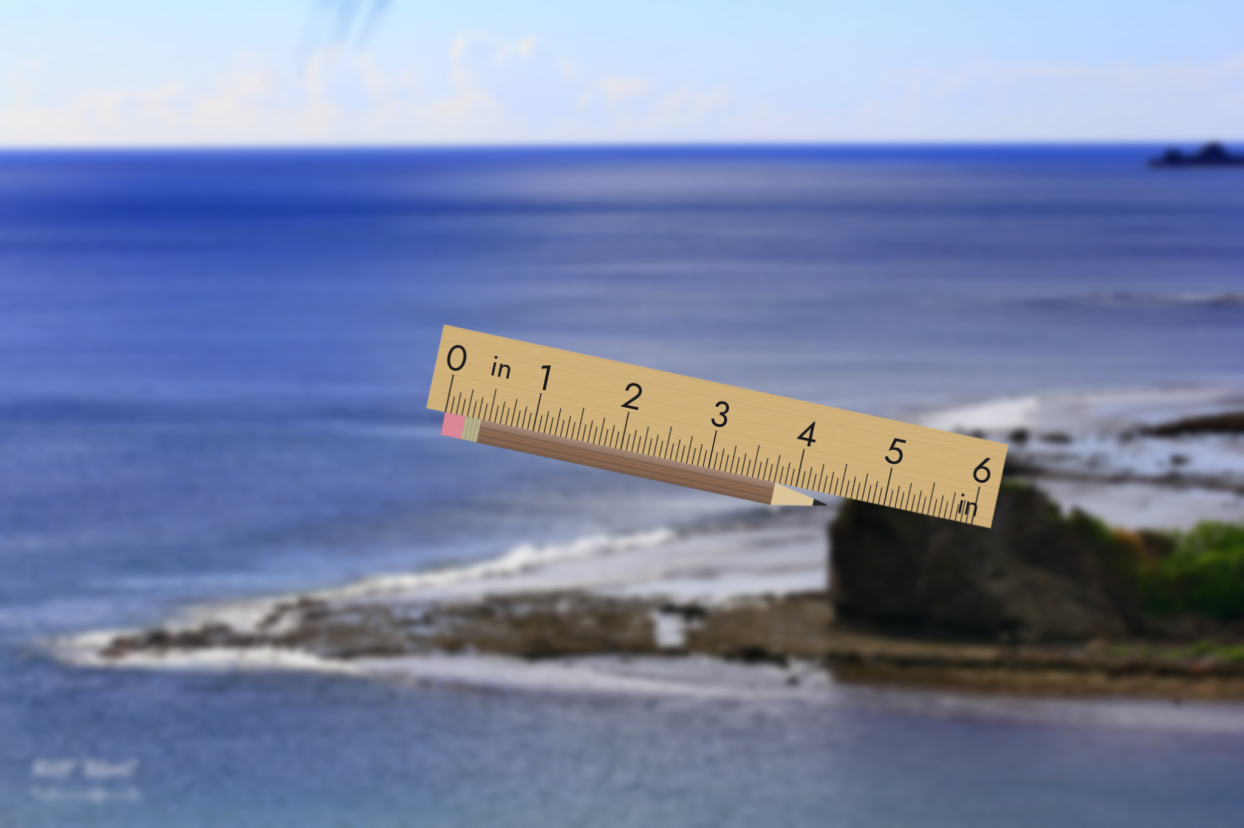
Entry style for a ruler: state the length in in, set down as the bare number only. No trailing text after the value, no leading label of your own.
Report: 4.375
